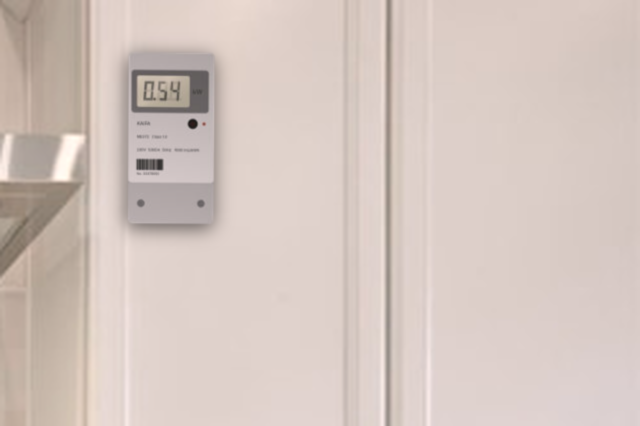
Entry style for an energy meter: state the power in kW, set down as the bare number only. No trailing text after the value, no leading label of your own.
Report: 0.54
